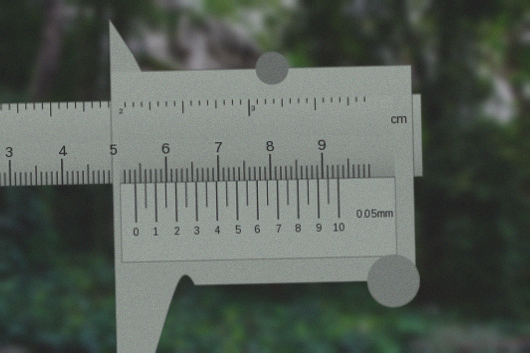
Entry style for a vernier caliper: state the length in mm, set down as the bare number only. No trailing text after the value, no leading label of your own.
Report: 54.0
